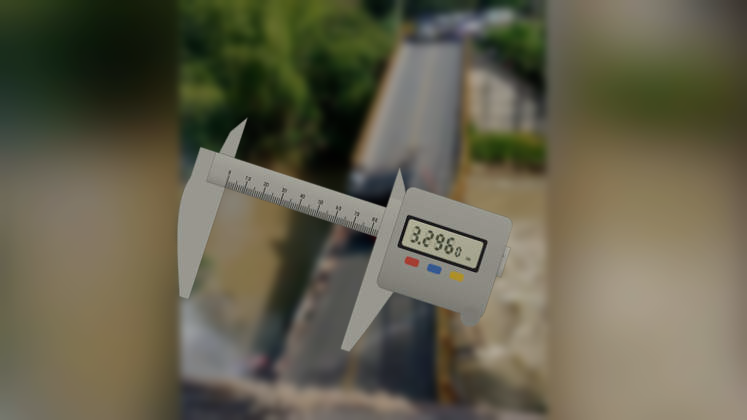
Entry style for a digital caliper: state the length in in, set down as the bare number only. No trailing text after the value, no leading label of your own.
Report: 3.2960
